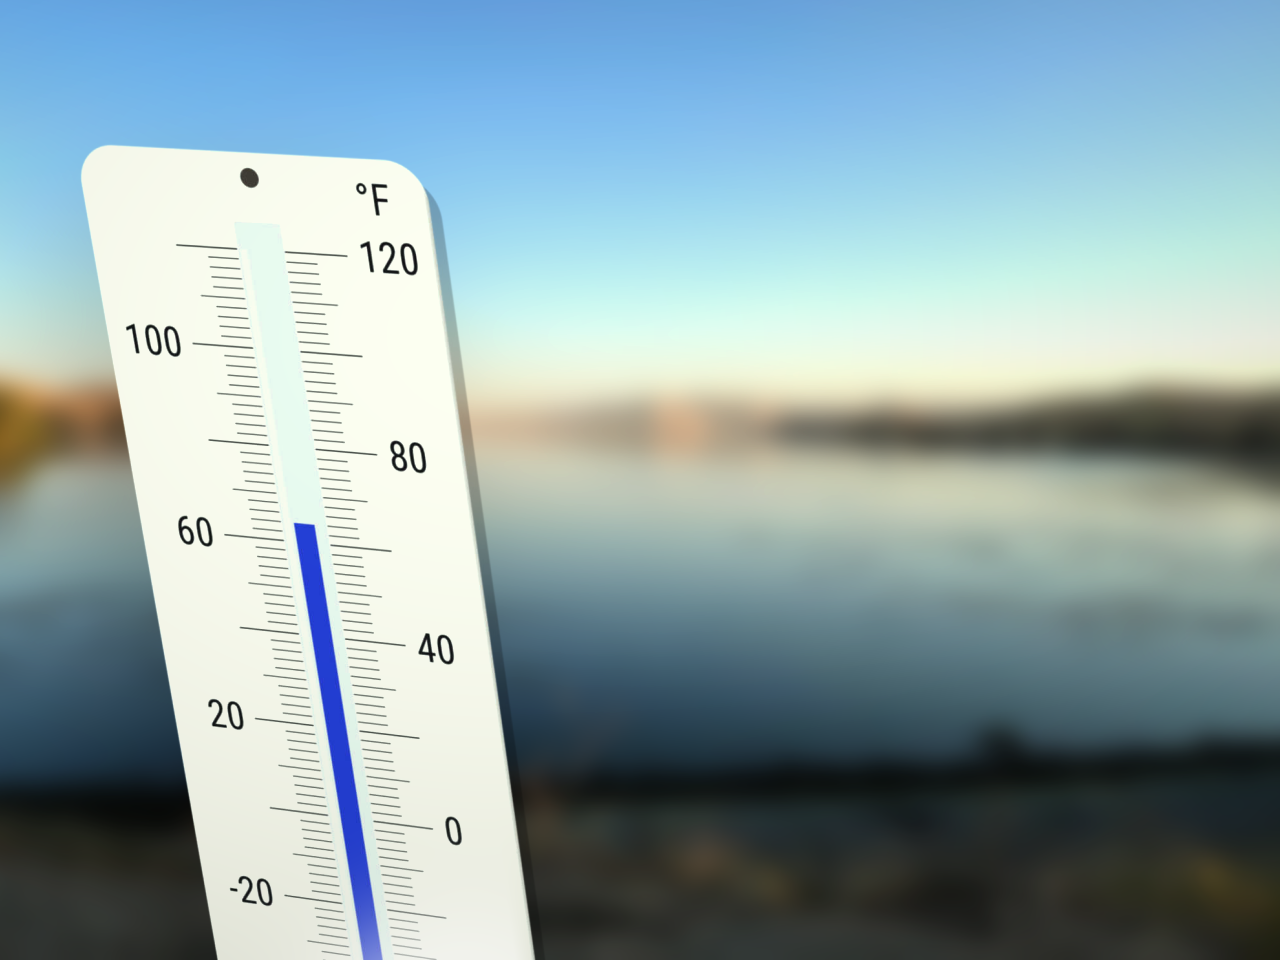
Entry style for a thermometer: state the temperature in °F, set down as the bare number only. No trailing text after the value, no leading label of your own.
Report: 64
